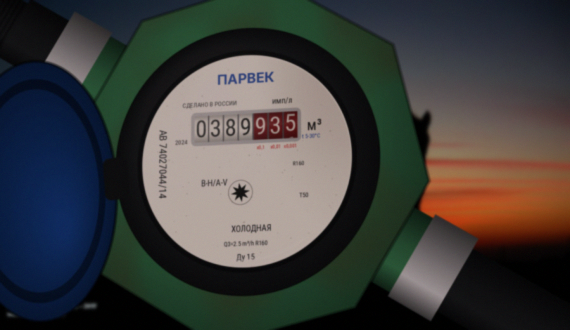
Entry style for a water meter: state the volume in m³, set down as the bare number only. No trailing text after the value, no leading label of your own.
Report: 389.935
